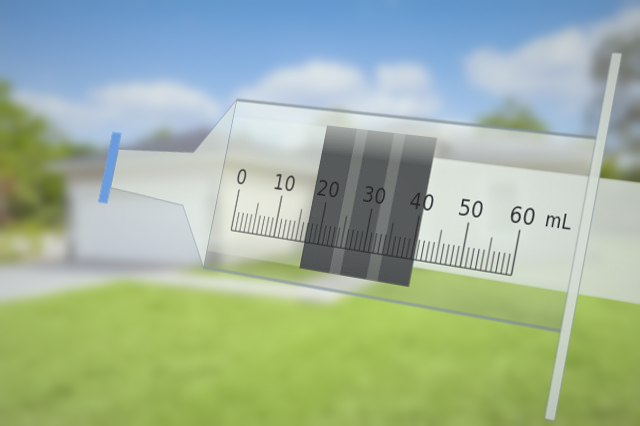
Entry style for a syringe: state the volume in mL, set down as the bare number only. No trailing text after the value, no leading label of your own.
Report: 17
